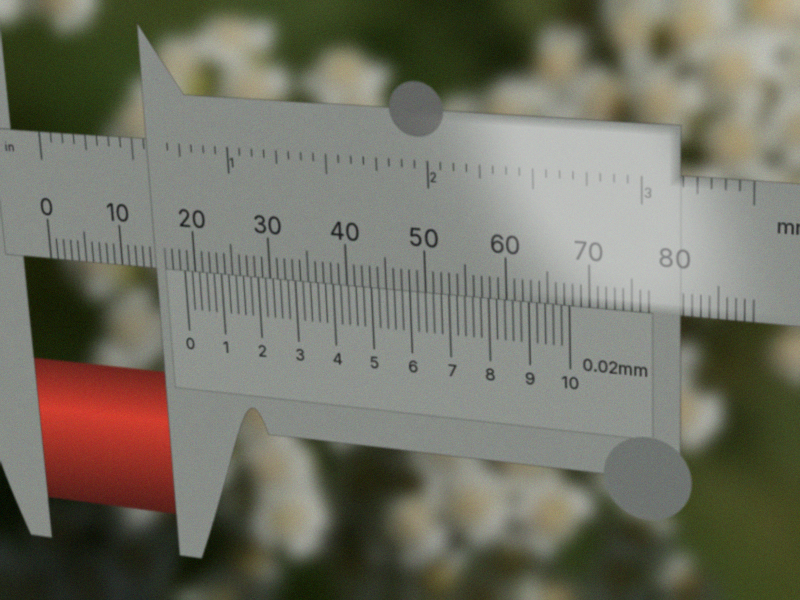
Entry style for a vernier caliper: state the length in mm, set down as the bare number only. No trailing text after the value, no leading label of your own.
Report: 18.6
